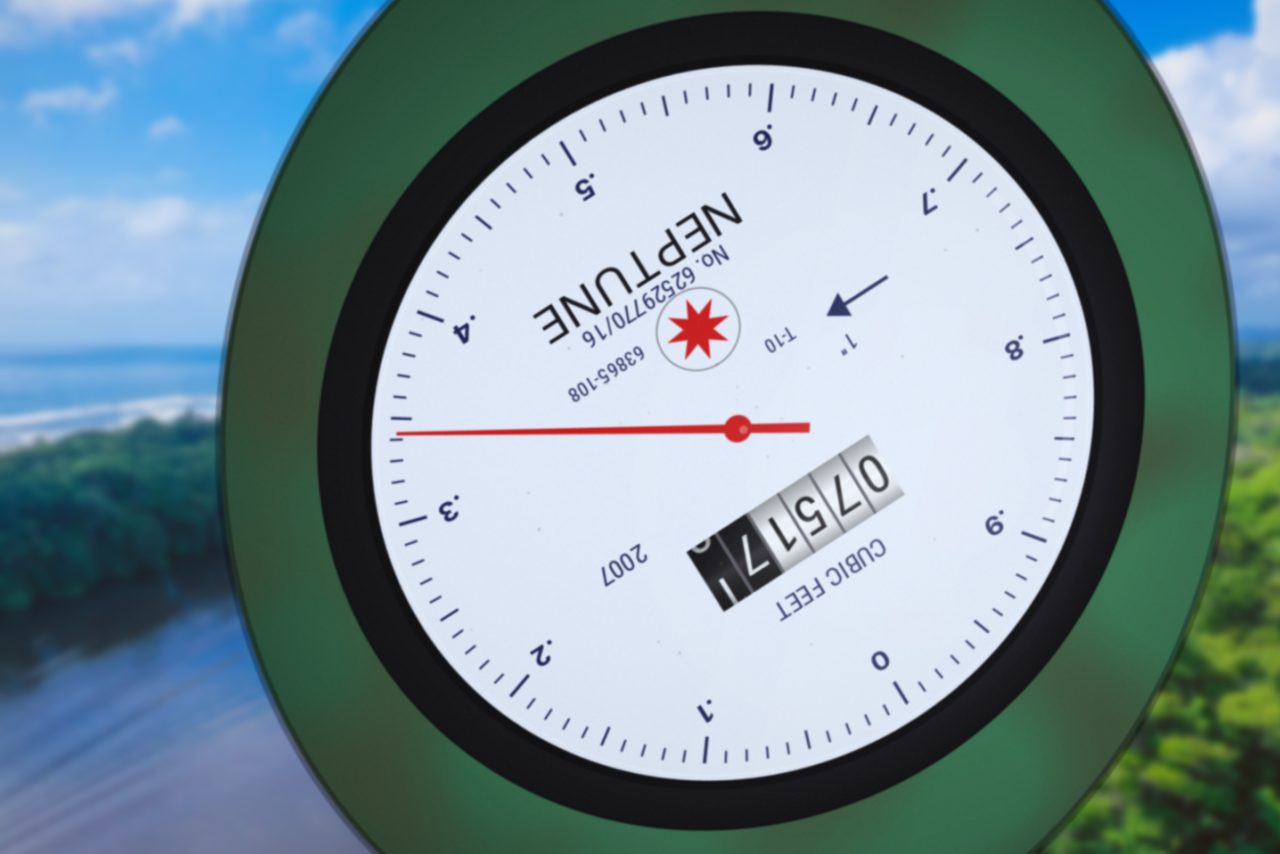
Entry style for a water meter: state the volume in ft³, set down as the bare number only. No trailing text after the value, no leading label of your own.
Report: 75171.34
